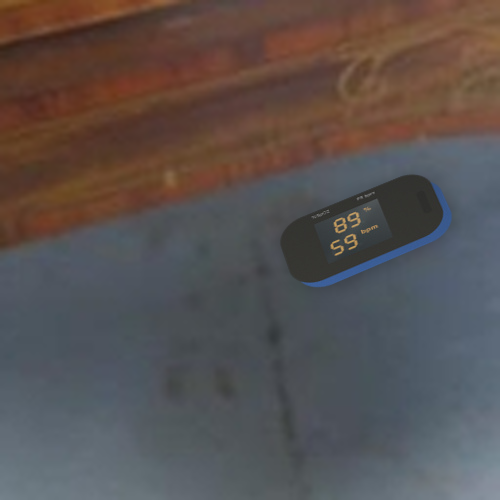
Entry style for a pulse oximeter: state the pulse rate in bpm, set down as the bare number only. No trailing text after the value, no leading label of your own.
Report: 59
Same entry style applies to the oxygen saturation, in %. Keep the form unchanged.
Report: 89
